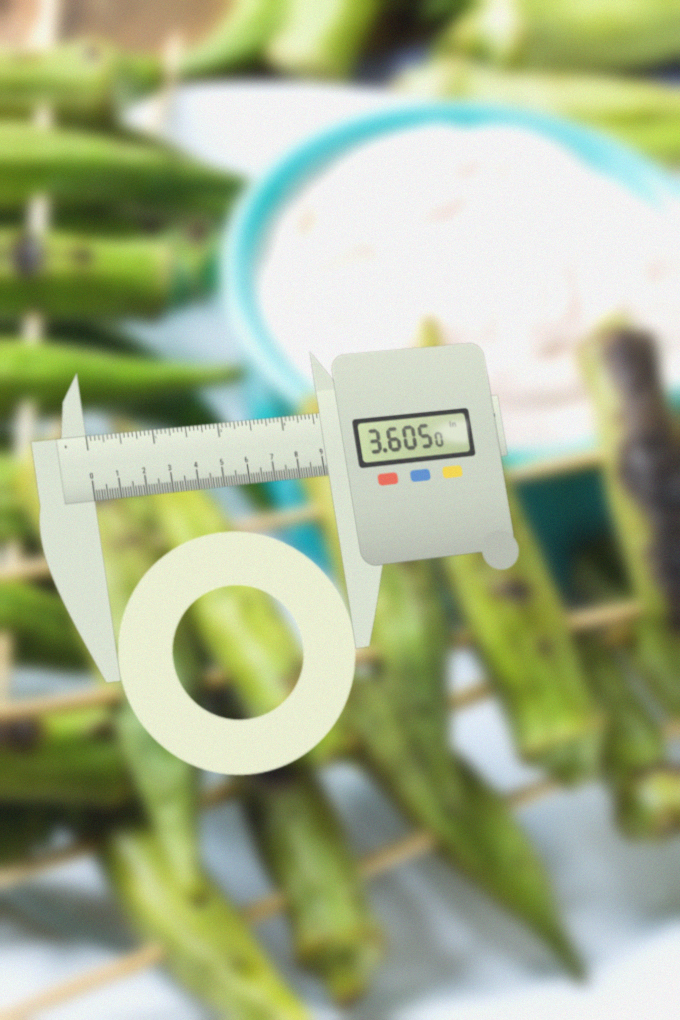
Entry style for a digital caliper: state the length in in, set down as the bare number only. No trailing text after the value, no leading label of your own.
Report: 3.6050
